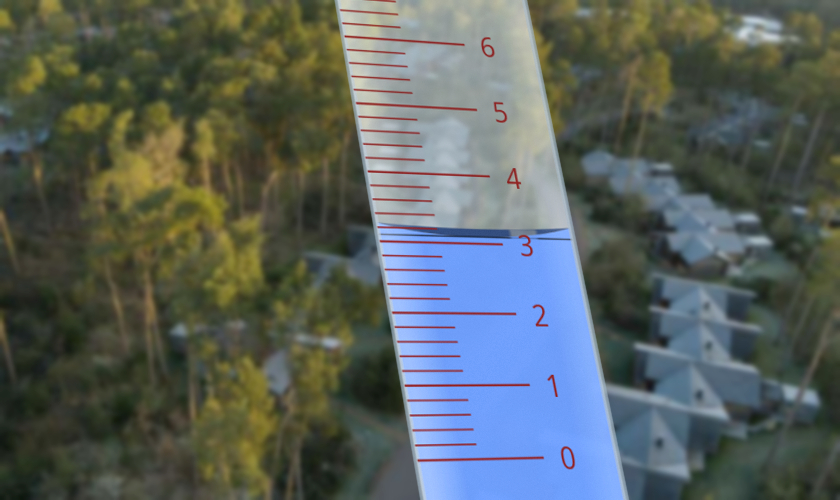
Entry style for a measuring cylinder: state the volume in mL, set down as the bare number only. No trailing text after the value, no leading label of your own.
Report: 3.1
